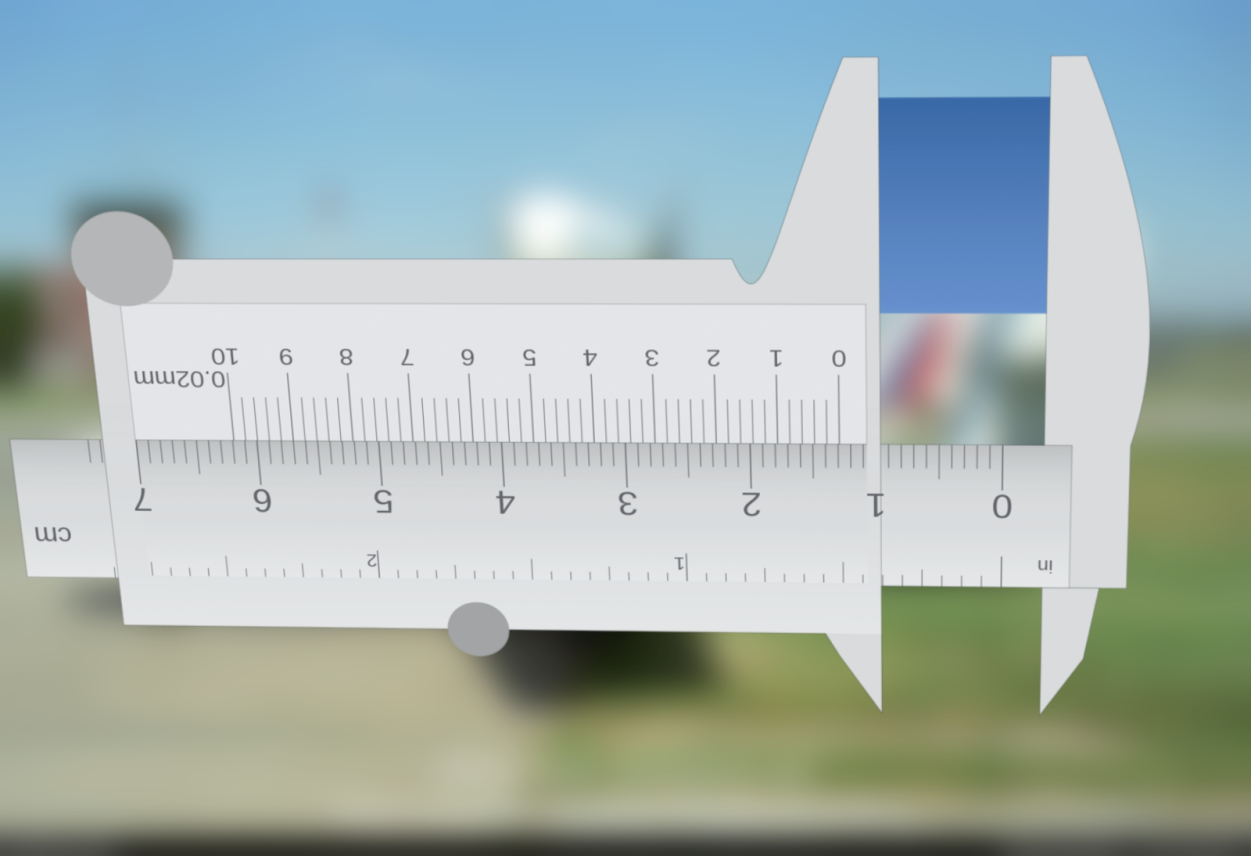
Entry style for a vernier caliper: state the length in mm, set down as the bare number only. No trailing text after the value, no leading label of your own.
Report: 12.9
